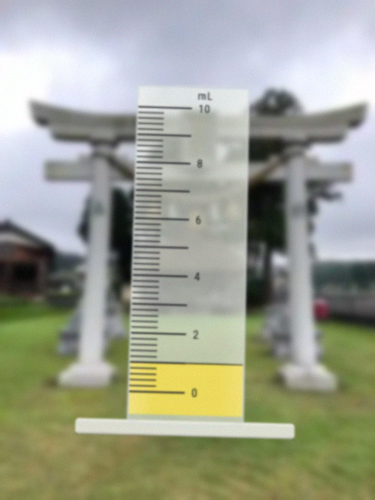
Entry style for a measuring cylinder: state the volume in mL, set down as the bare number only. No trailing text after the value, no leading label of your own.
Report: 1
